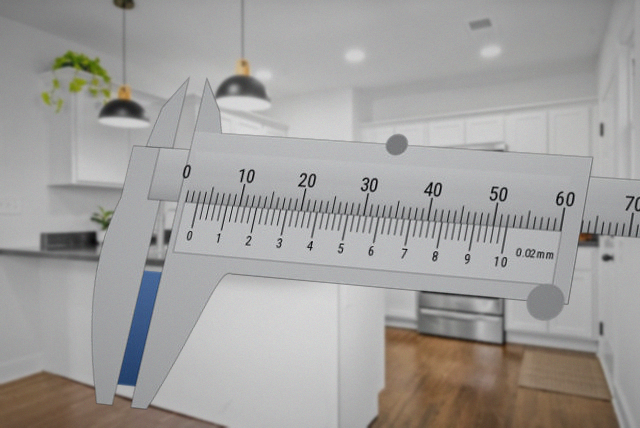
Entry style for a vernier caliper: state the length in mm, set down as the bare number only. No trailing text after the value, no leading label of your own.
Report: 3.0
